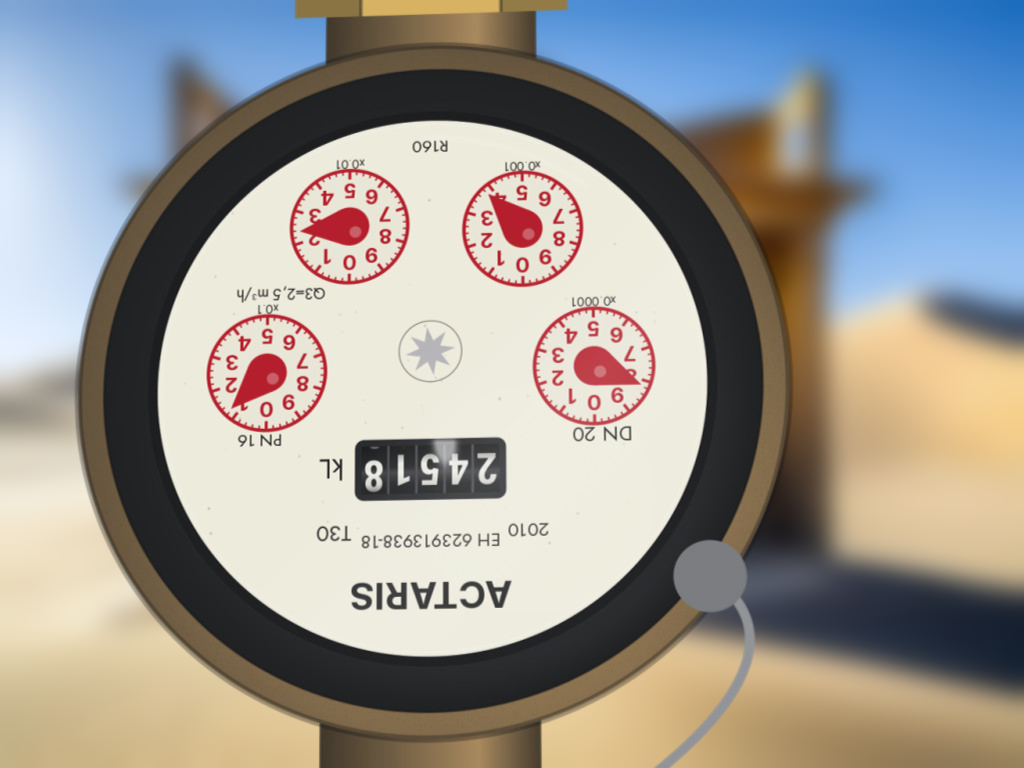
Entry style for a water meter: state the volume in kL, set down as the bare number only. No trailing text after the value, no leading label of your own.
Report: 24518.1238
